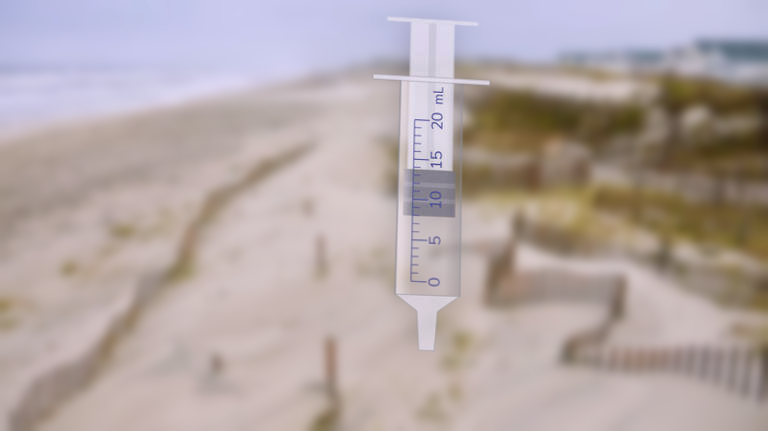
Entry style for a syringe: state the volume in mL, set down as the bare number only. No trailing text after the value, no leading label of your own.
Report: 8
